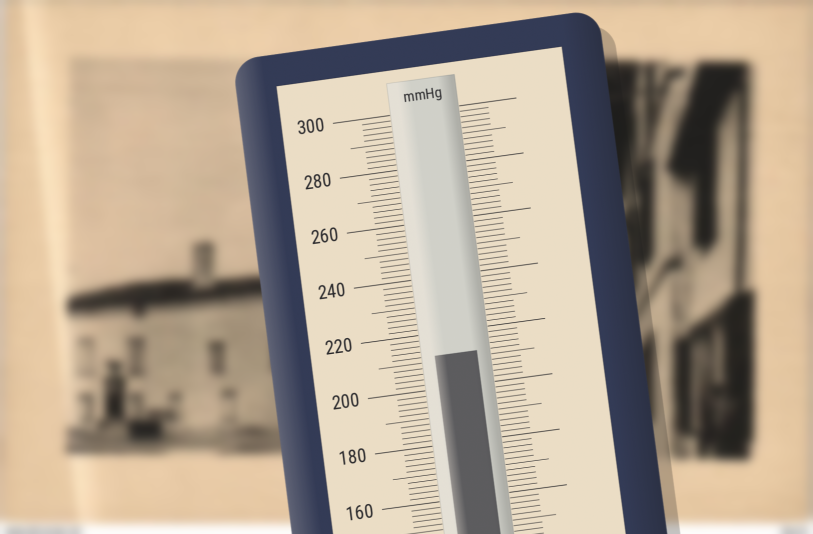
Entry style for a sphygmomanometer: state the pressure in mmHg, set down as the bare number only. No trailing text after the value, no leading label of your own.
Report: 212
